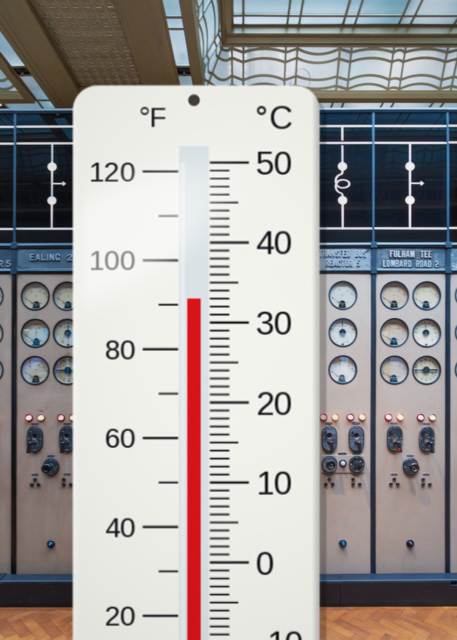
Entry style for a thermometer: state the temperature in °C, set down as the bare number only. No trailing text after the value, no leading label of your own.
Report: 33
